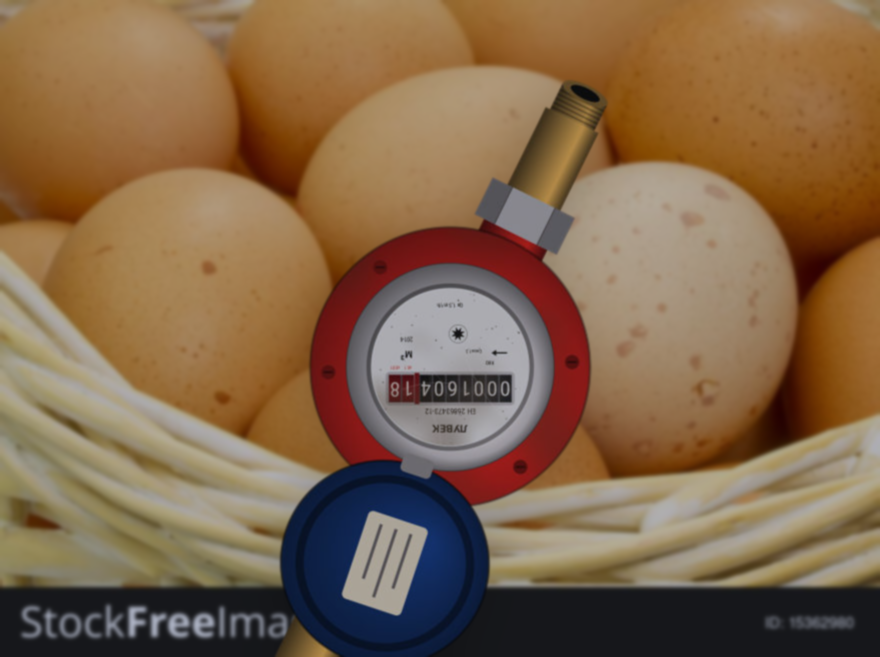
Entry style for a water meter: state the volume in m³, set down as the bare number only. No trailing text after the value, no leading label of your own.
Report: 1604.18
